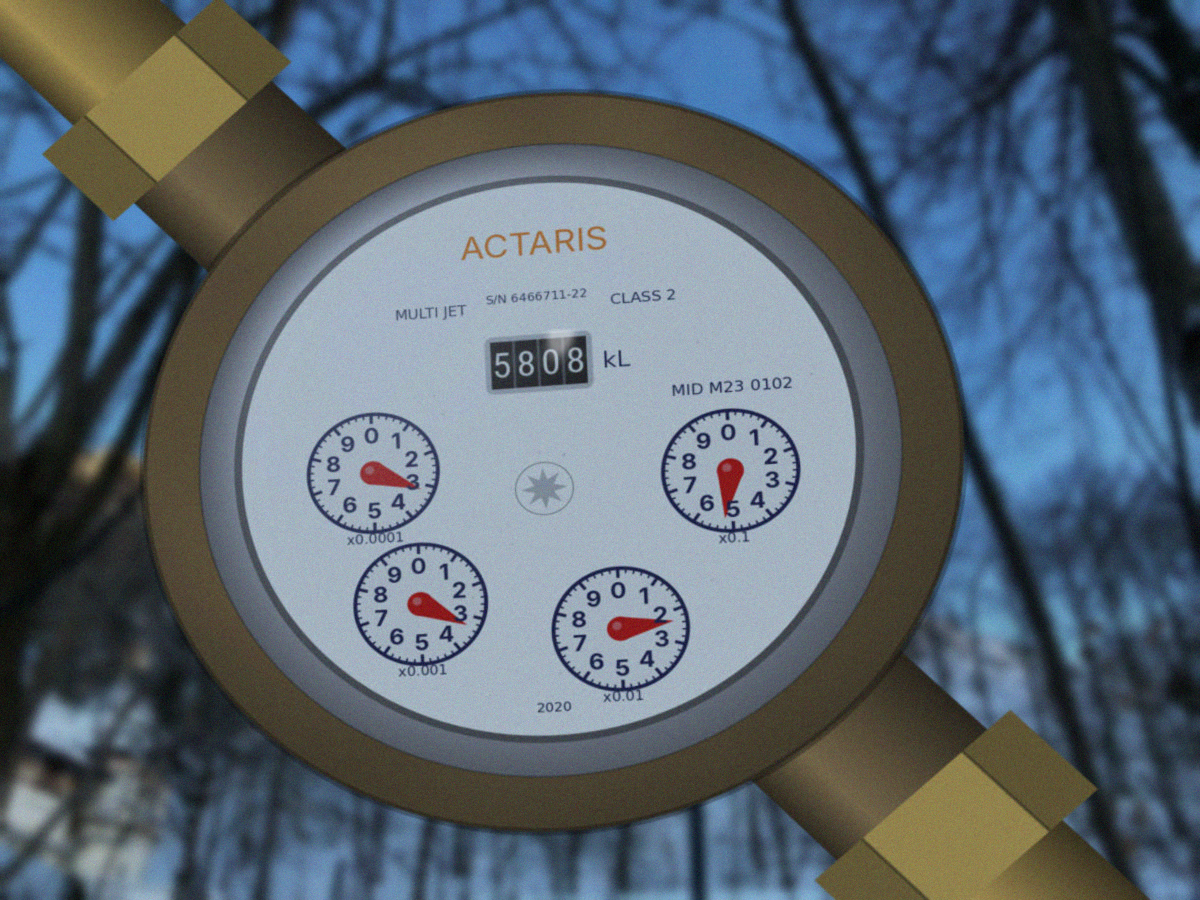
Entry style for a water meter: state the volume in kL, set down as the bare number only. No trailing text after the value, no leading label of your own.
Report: 5808.5233
